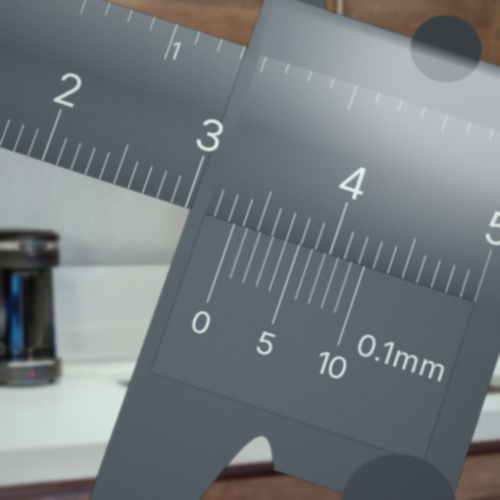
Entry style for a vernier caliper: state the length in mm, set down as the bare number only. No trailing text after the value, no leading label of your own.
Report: 33.4
